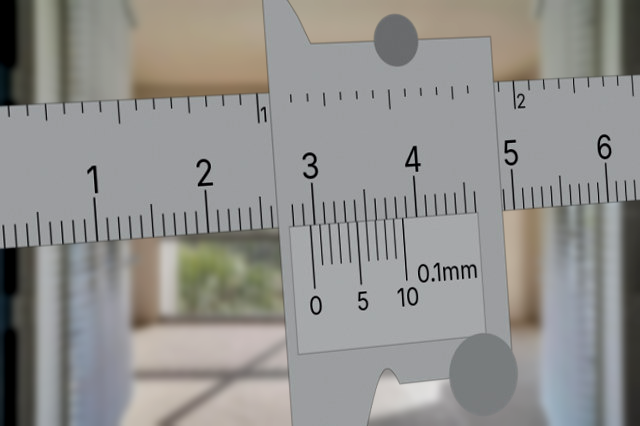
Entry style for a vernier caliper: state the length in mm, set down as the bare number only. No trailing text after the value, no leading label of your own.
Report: 29.6
